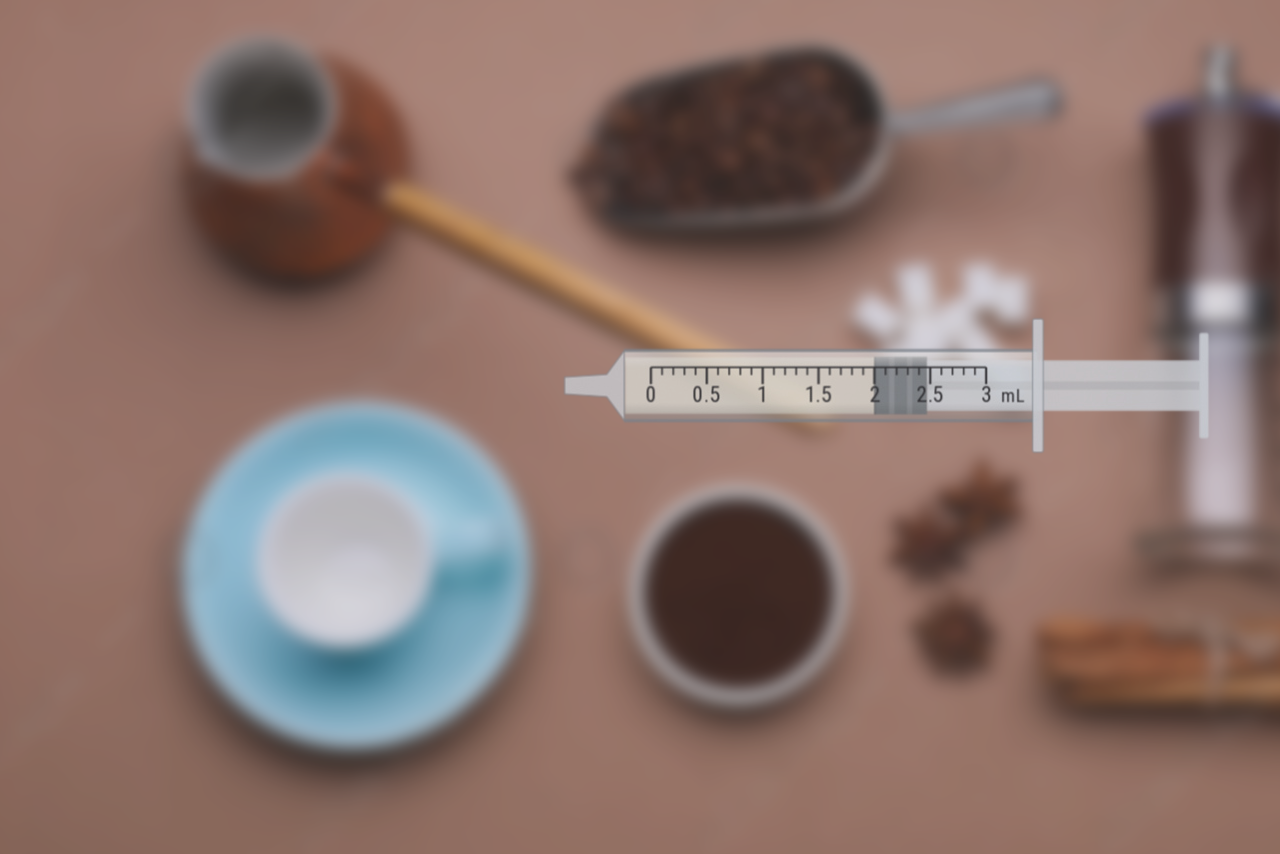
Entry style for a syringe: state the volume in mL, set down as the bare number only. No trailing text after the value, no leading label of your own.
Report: 2
